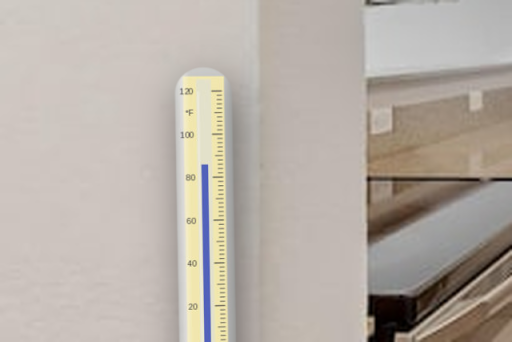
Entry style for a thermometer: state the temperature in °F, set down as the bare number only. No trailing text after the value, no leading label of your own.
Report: 86
